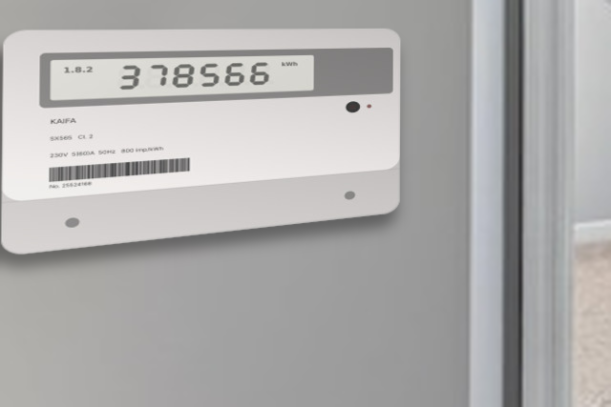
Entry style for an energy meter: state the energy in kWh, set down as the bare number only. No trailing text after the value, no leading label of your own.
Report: 378566
